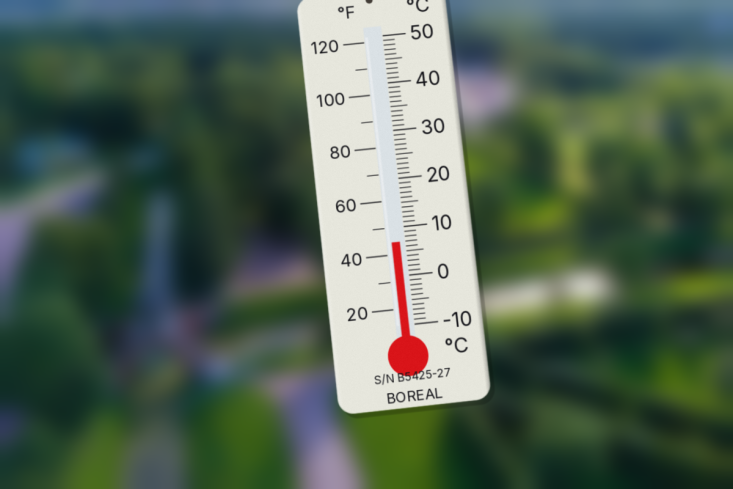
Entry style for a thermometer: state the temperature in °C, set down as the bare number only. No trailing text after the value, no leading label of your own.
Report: 7
